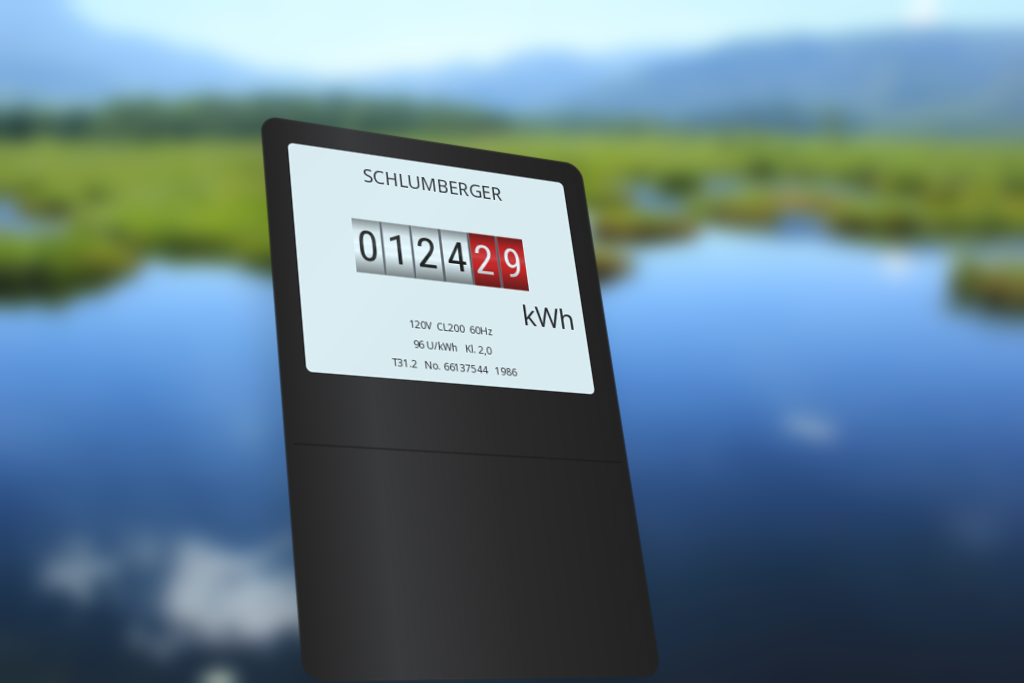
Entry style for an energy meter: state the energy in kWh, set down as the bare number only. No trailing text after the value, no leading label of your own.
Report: 124.29
